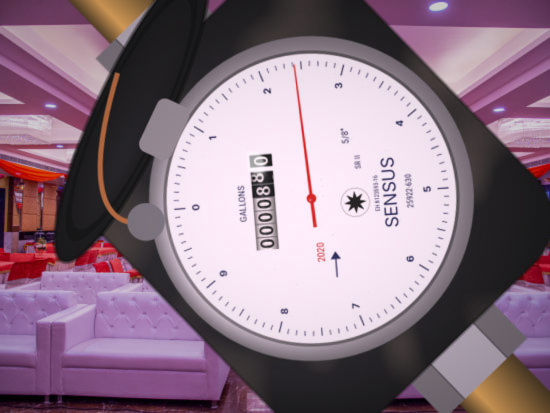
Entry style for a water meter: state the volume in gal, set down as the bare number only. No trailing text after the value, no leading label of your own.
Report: 882.4
